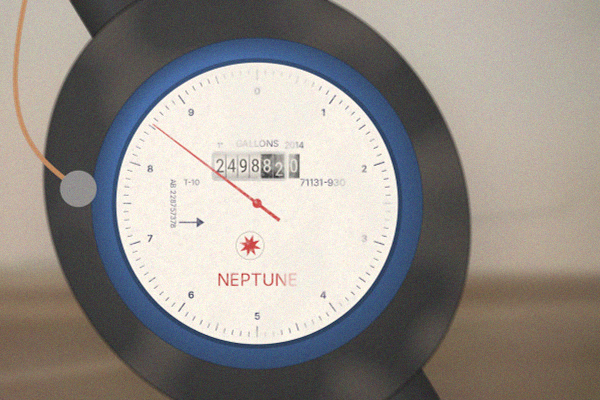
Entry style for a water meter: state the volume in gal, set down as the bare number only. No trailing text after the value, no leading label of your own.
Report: 2498818.5
